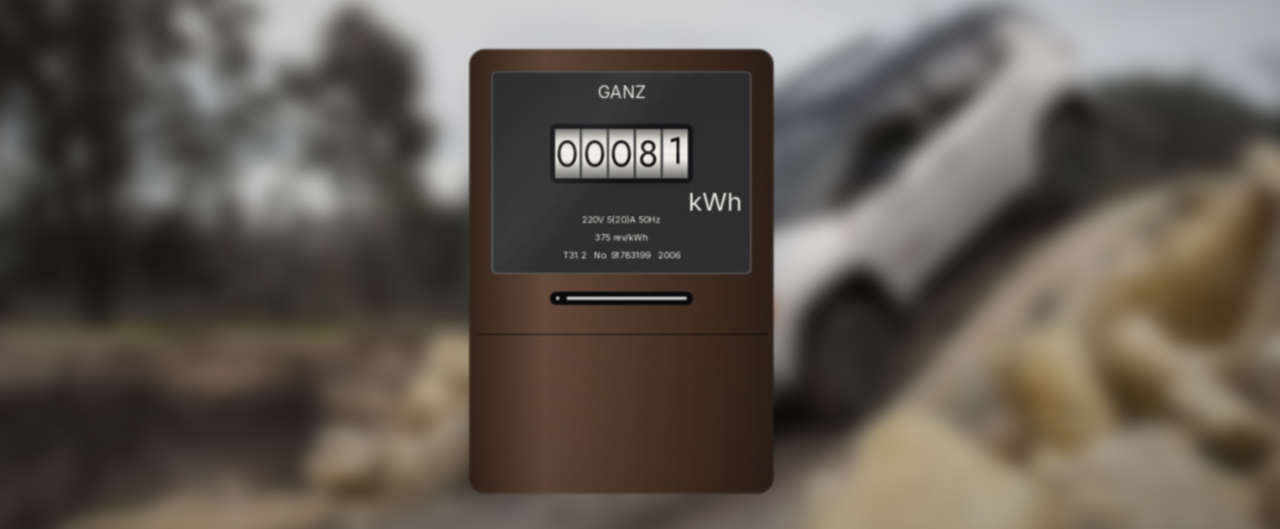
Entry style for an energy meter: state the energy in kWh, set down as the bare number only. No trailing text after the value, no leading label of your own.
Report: 81
